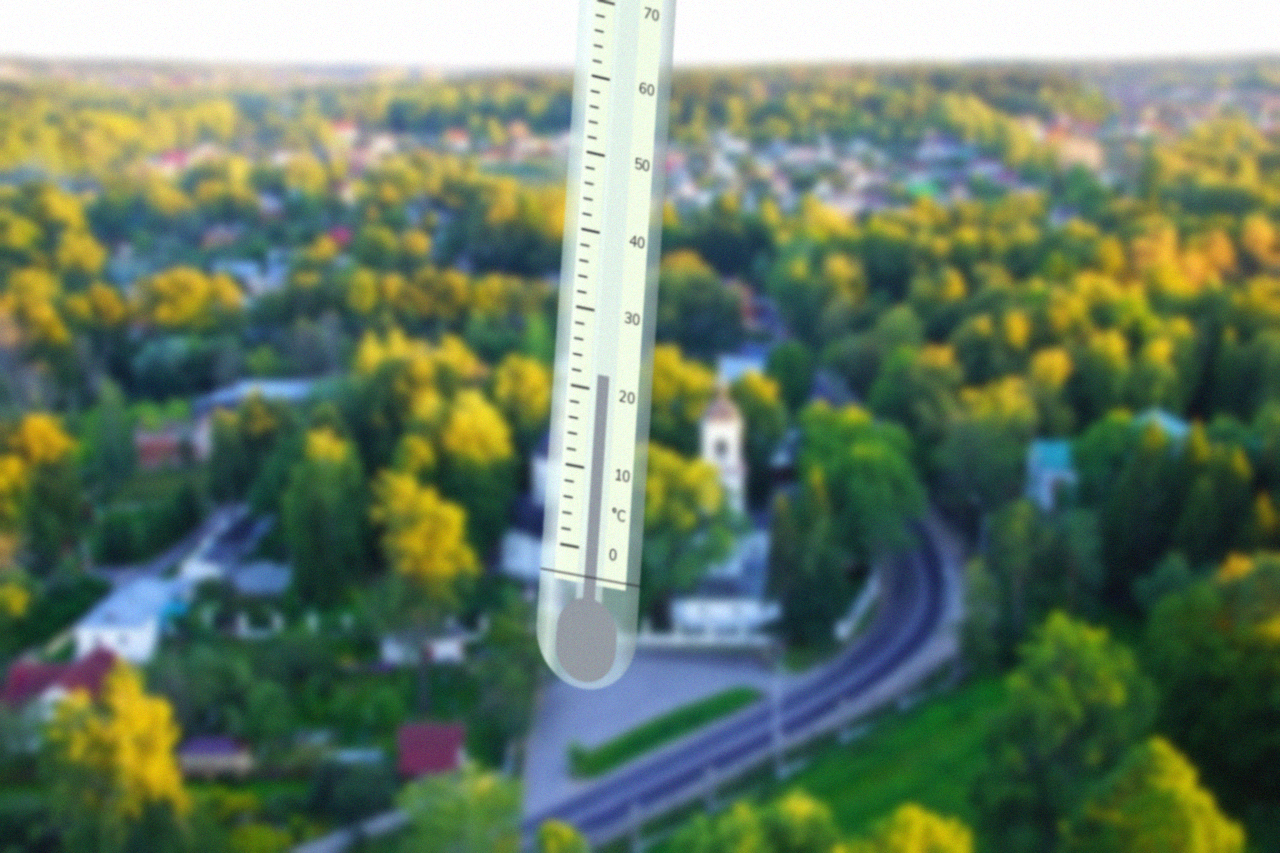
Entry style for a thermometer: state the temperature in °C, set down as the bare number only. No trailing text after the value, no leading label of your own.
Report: 22
